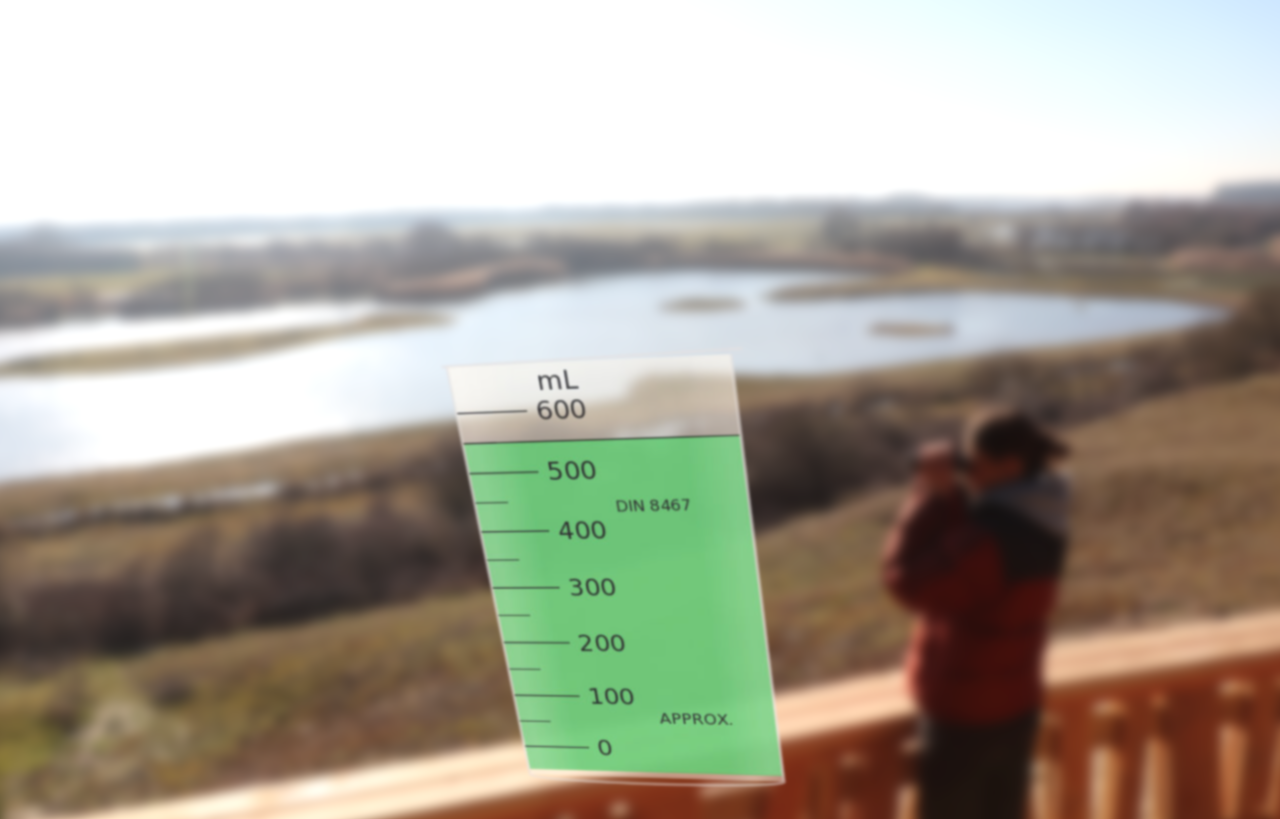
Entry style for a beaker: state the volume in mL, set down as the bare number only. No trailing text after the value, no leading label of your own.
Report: 550
